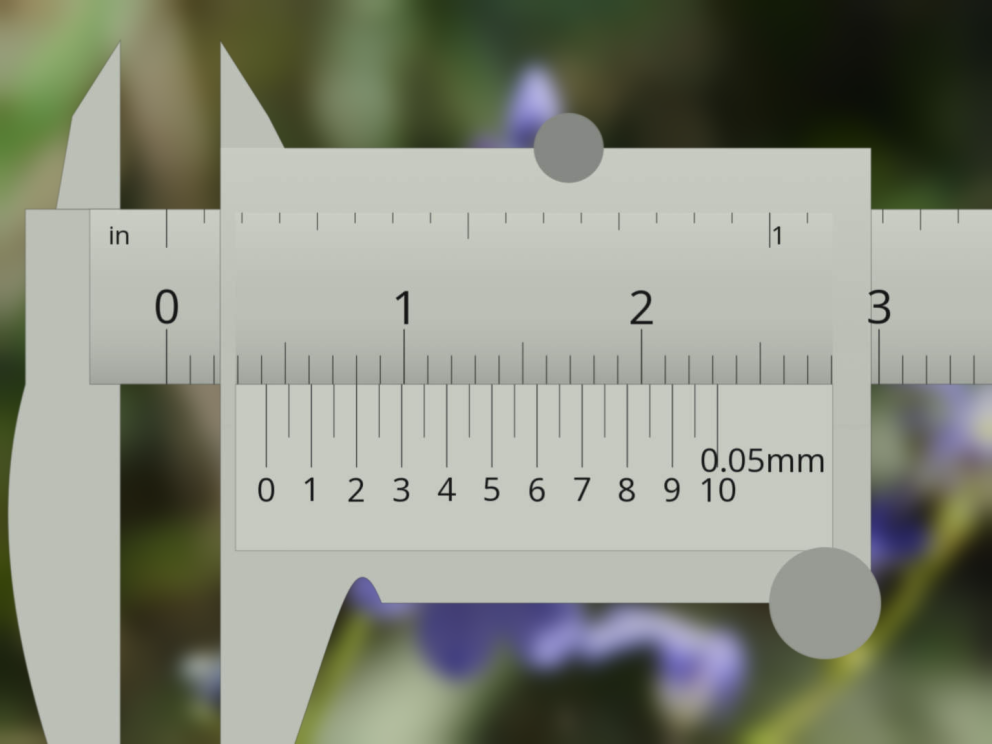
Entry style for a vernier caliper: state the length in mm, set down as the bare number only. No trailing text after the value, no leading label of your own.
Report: 4.20
